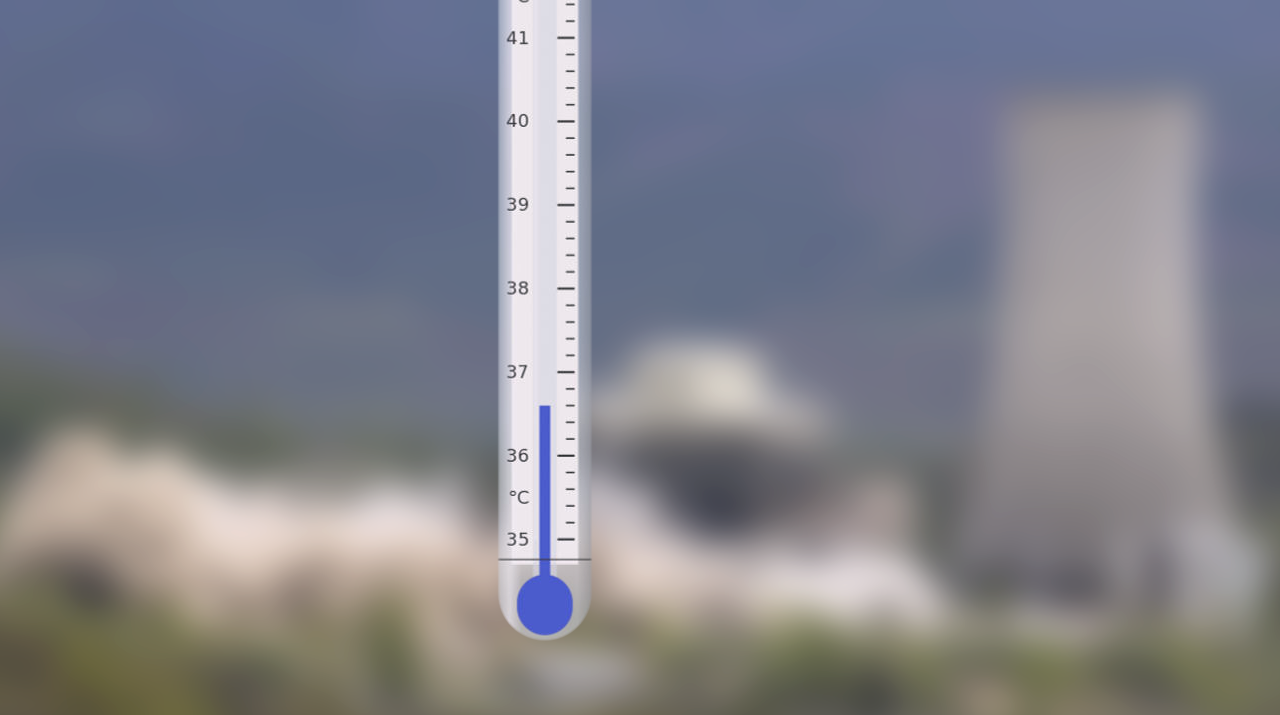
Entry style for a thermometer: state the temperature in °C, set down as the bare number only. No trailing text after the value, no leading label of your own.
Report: 36.6
